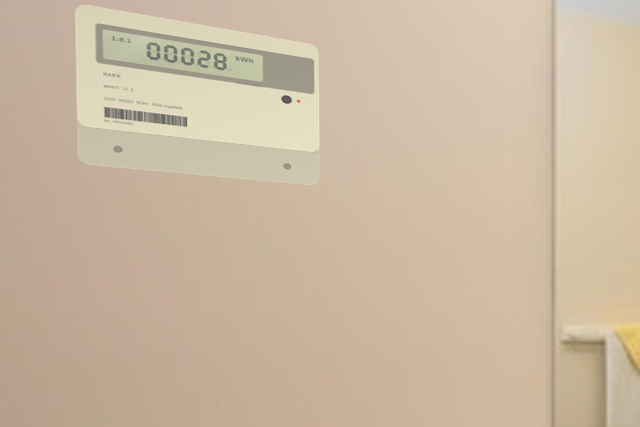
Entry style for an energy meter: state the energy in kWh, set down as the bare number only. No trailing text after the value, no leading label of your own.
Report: 28
